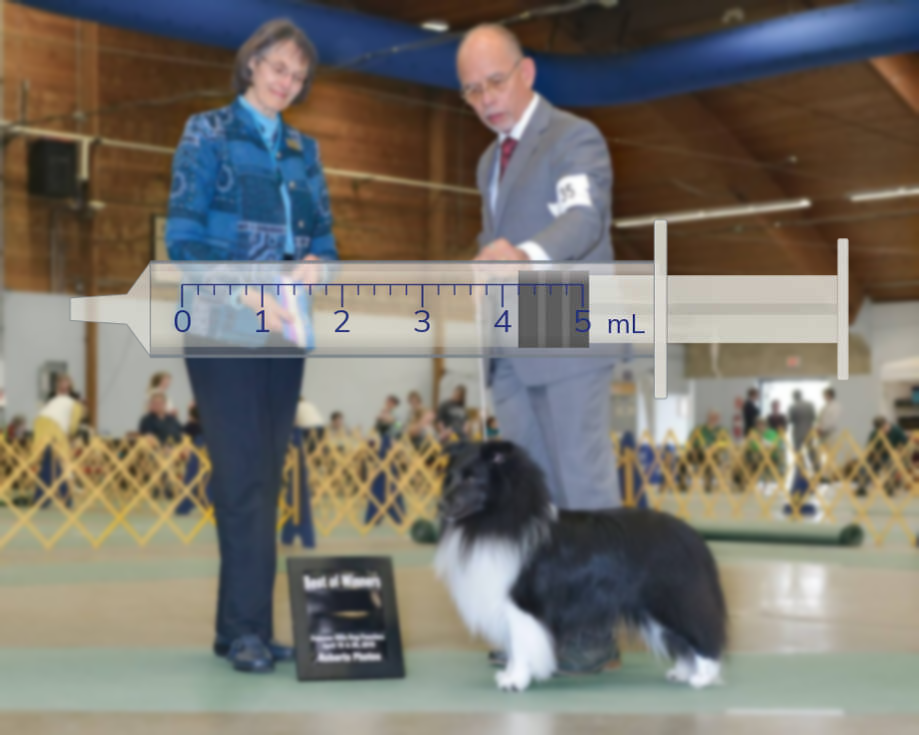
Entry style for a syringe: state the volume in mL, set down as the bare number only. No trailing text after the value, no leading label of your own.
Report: 4.2
